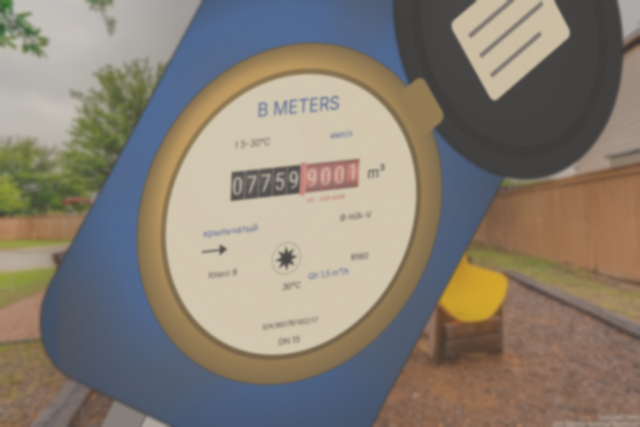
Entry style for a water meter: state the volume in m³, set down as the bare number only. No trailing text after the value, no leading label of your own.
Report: 7759.9001
